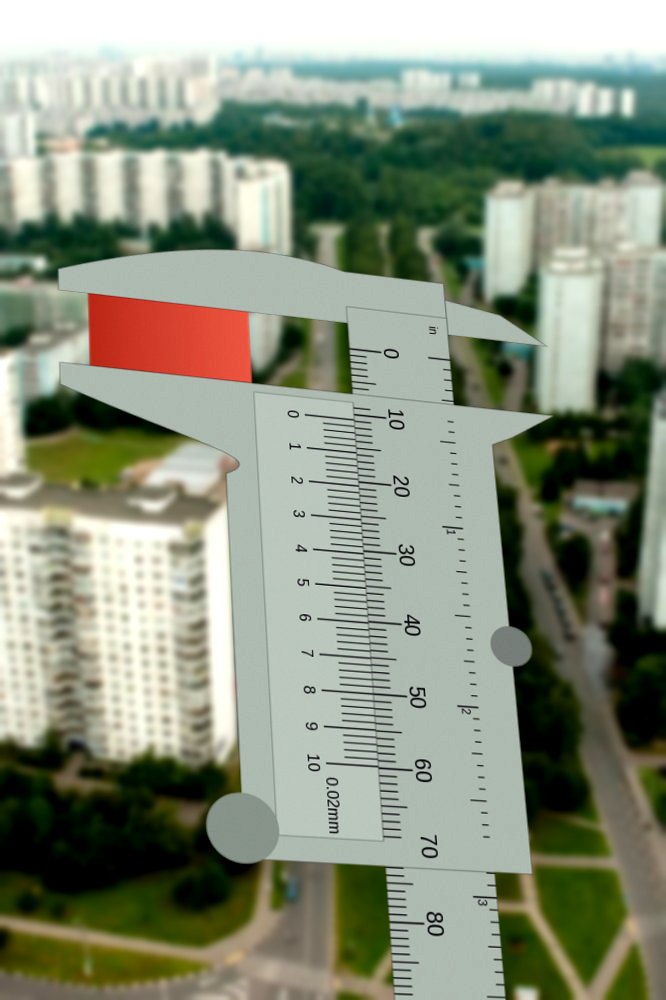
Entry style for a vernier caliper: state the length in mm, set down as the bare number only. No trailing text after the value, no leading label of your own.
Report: 10.8
